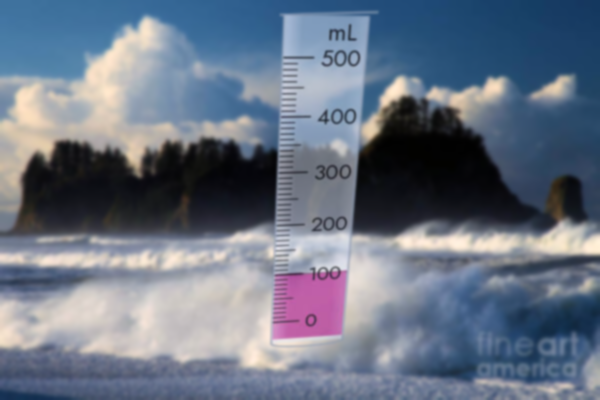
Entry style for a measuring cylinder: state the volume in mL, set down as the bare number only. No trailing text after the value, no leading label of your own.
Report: 100
